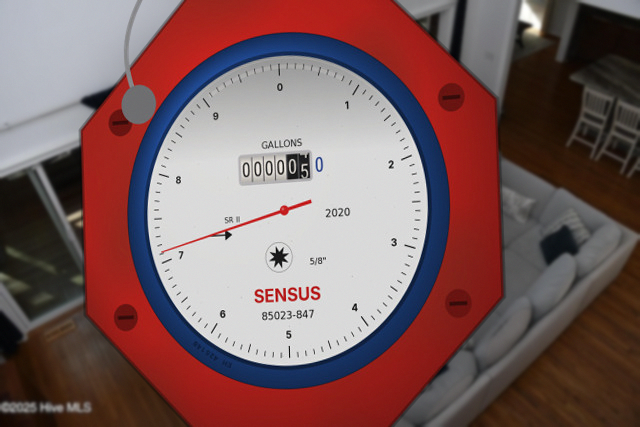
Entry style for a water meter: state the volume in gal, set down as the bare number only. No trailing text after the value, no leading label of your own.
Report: 47.1
